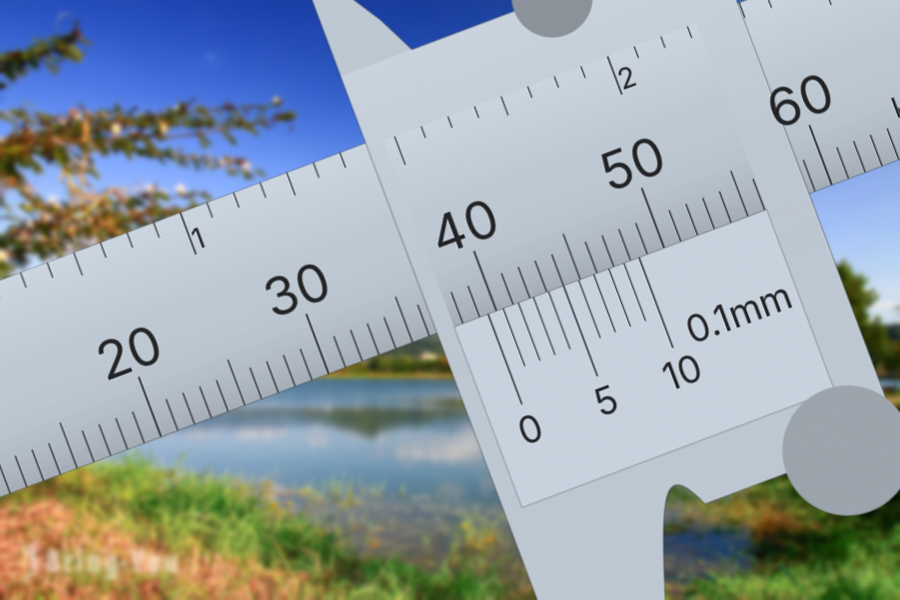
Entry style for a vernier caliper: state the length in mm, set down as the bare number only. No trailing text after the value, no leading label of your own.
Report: 39.5
